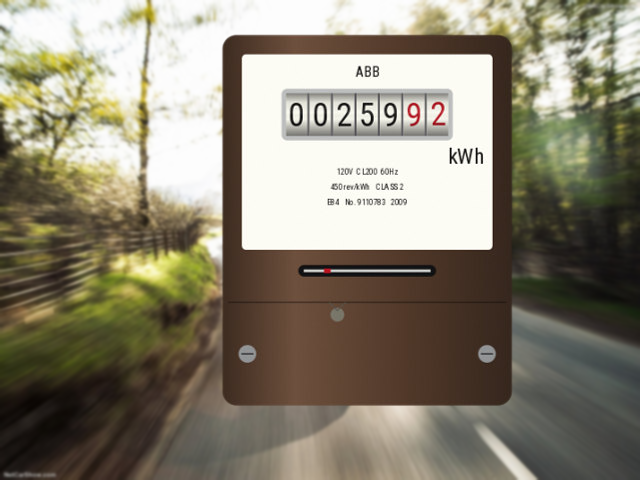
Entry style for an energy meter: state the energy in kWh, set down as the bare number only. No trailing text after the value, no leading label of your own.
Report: 259.92
